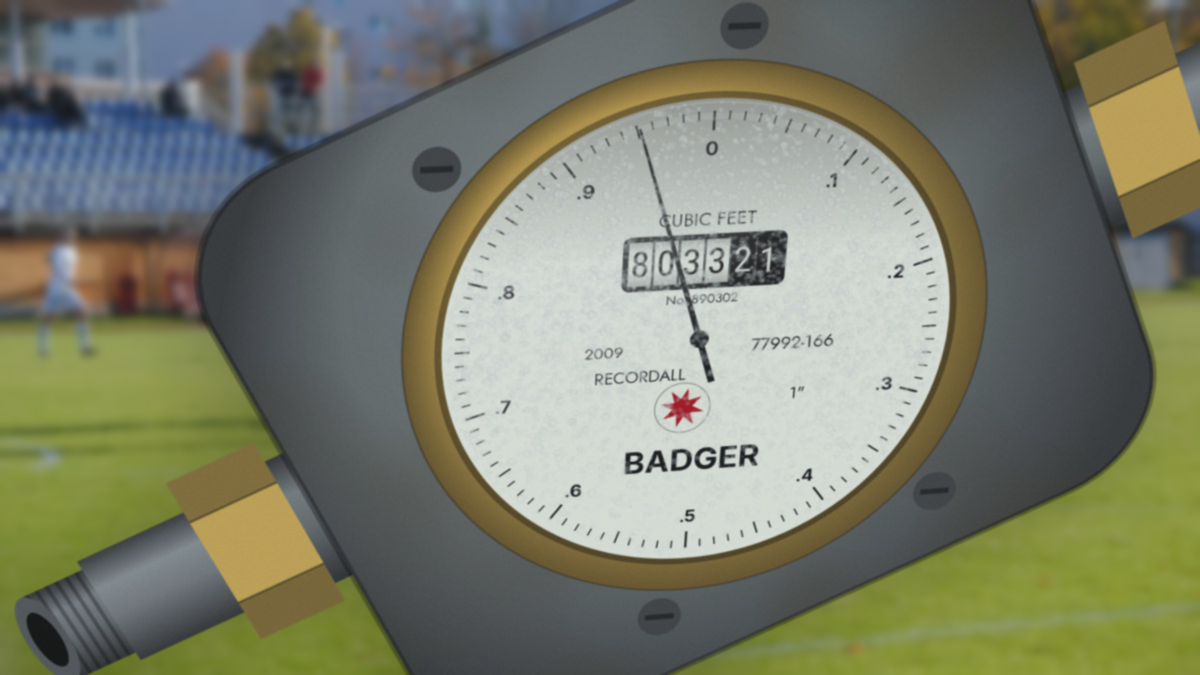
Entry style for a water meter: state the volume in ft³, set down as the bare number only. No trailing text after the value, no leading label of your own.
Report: 803320.95
